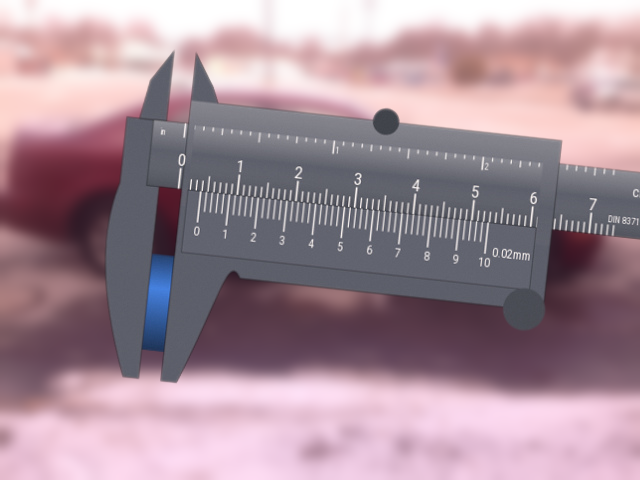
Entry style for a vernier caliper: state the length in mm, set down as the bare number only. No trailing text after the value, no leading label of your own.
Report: 3.8
